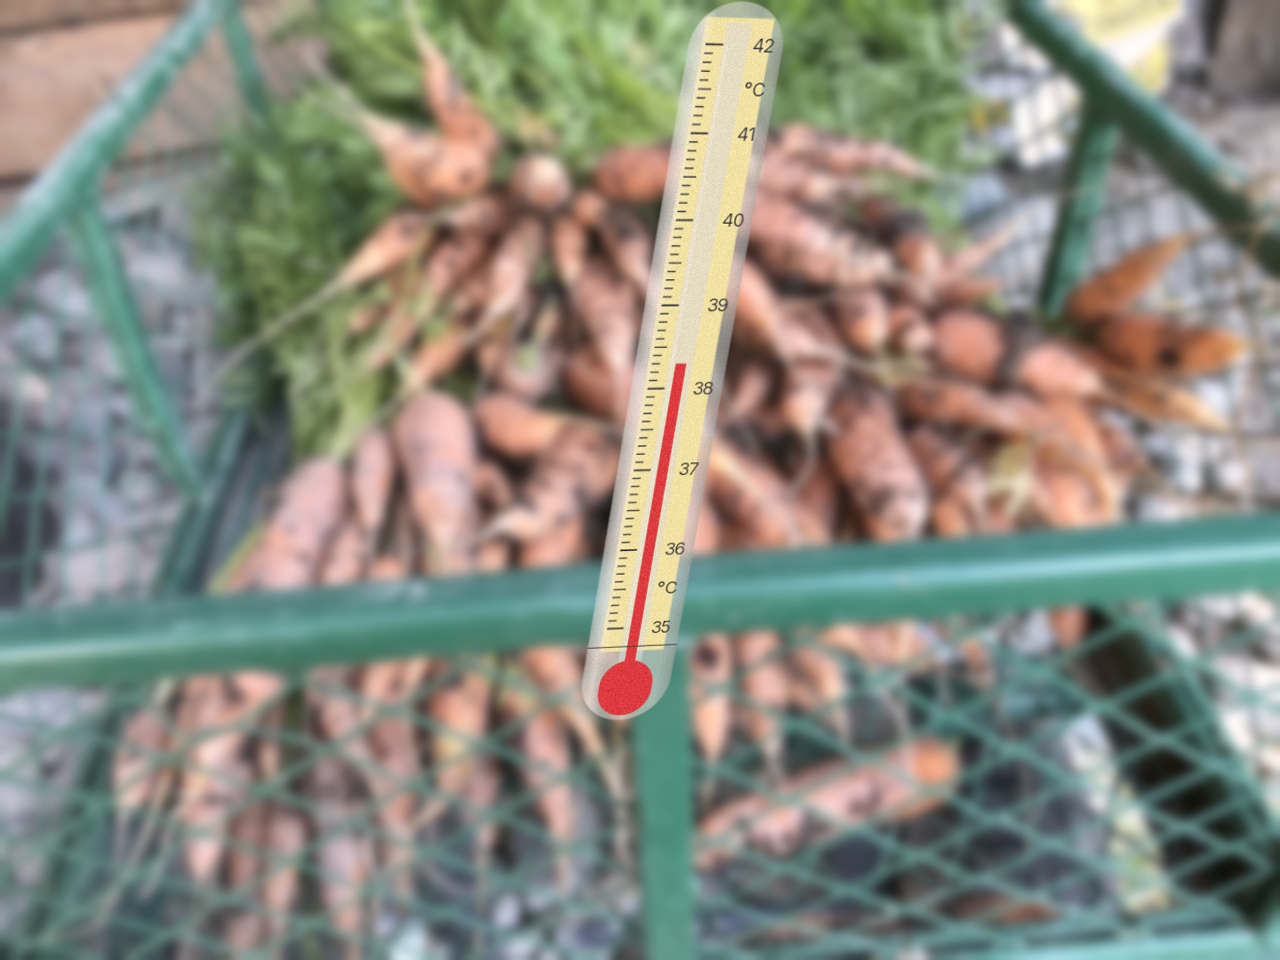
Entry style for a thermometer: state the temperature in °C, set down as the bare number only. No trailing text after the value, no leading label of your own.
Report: 38.3
